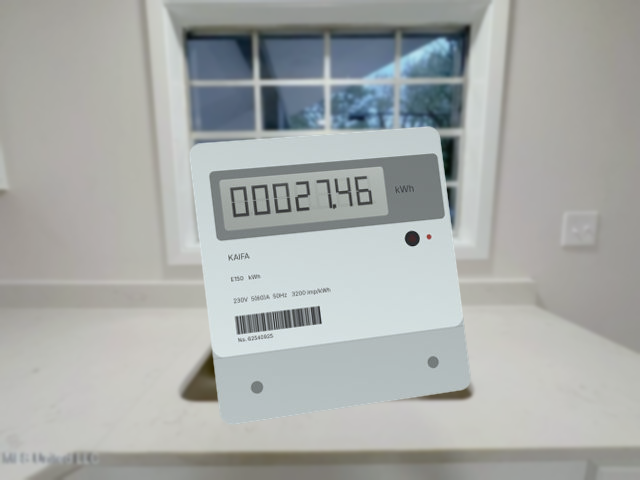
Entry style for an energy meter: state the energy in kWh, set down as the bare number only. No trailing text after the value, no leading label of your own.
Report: 27.46
